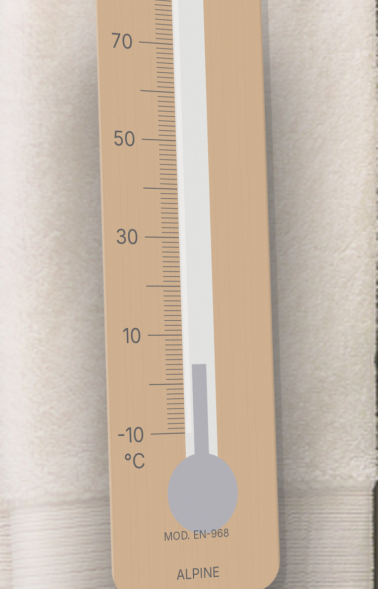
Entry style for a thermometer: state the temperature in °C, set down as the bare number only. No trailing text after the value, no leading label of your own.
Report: 4
